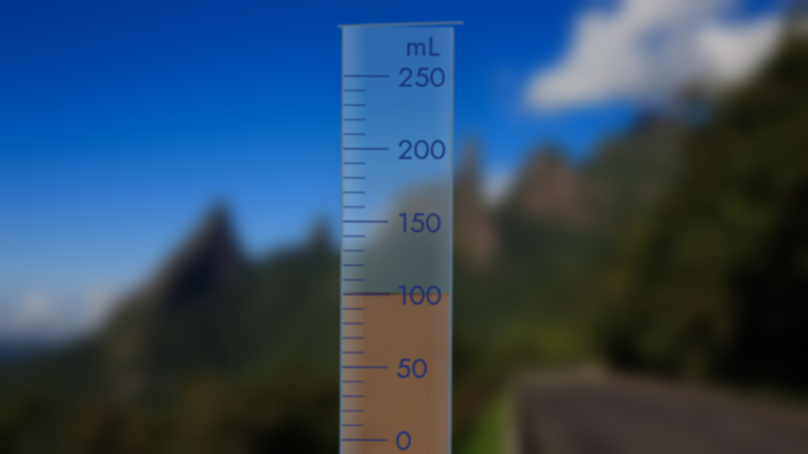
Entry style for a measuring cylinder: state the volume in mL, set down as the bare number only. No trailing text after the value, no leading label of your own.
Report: 100
